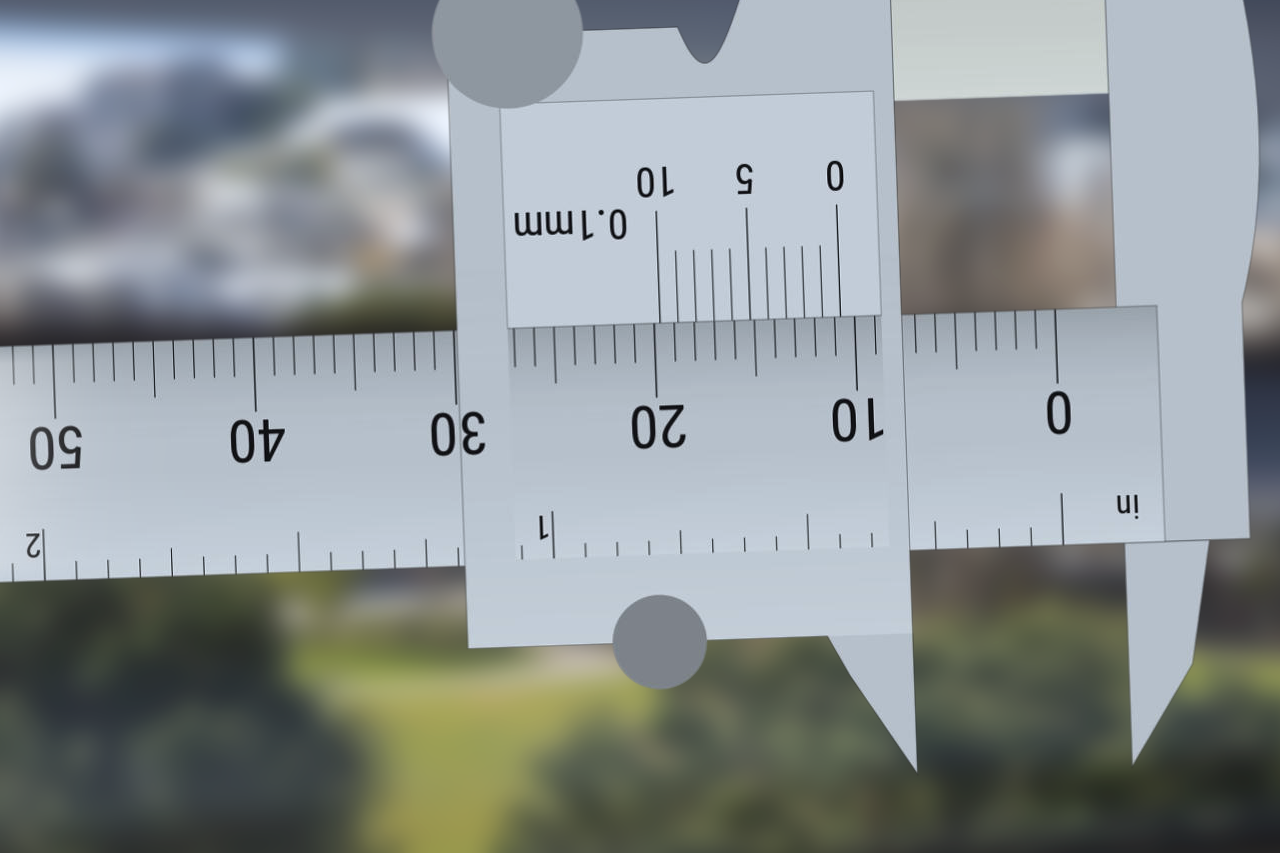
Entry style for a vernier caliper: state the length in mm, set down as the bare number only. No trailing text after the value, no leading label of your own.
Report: 10.7
